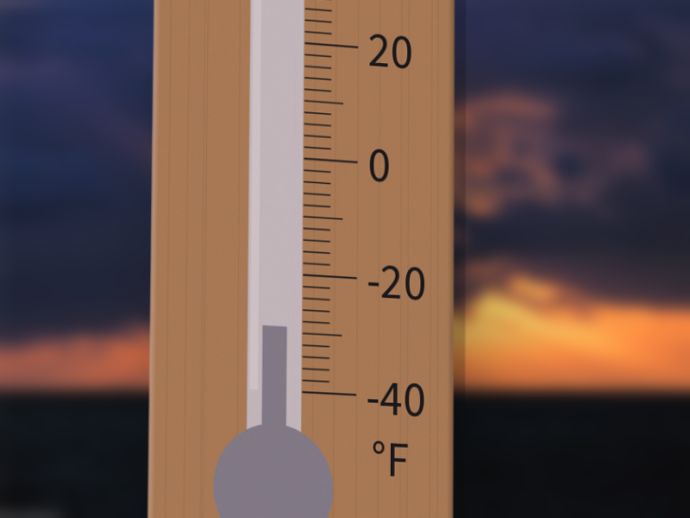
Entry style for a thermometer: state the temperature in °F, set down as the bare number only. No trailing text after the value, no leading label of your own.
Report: -29
